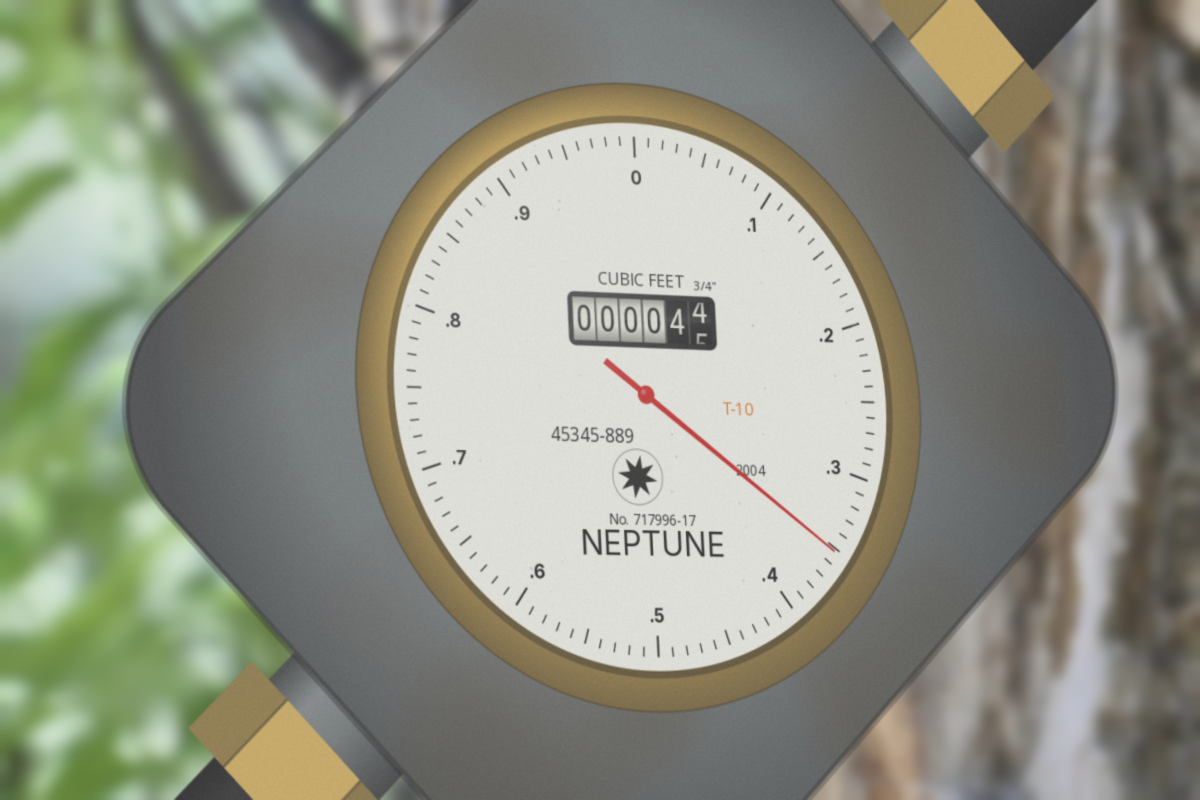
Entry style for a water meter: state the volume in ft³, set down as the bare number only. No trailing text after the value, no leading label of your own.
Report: 44.35
